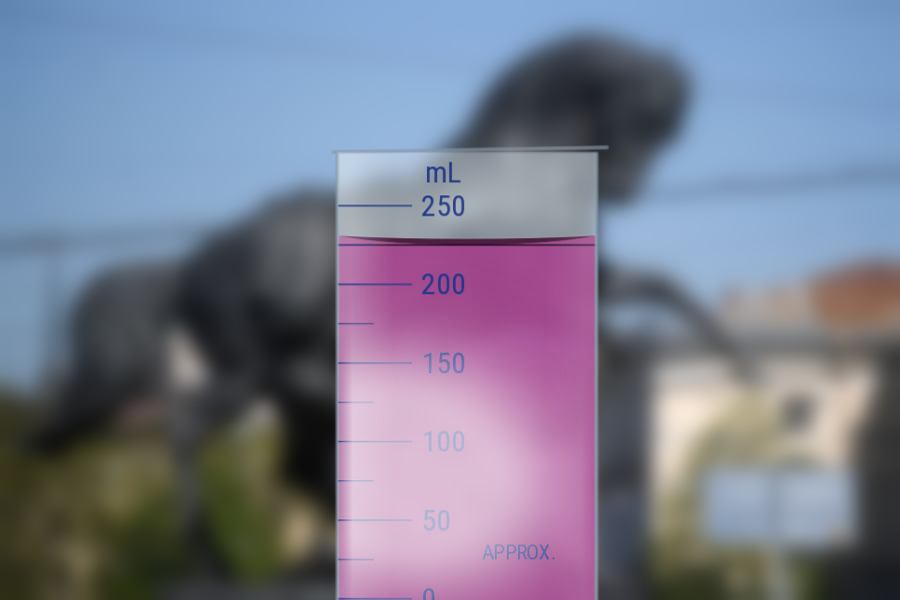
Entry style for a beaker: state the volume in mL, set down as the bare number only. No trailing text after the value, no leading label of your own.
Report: 225
